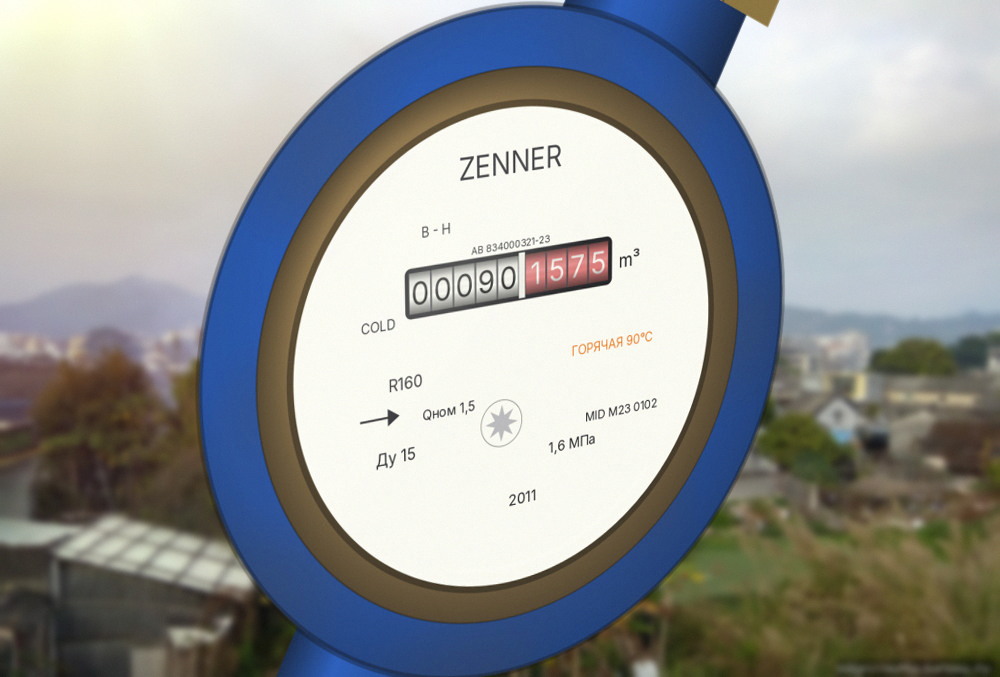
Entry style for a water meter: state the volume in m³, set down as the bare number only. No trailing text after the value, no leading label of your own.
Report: 90.1575
